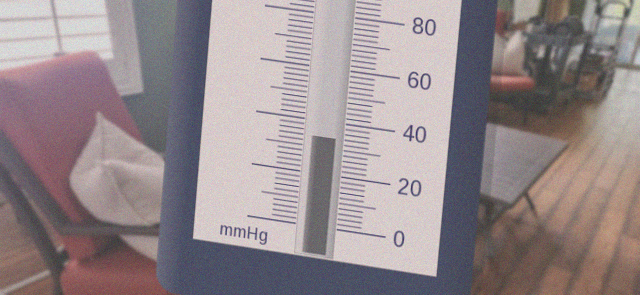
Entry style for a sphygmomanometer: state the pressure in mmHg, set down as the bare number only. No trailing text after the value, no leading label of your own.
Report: 34
